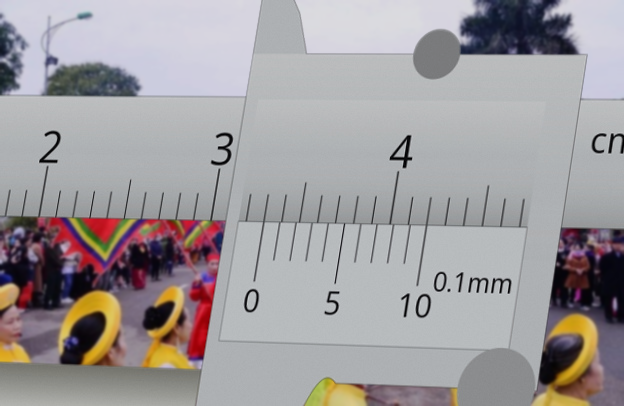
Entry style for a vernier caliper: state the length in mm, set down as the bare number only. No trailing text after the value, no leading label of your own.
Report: 33.0
